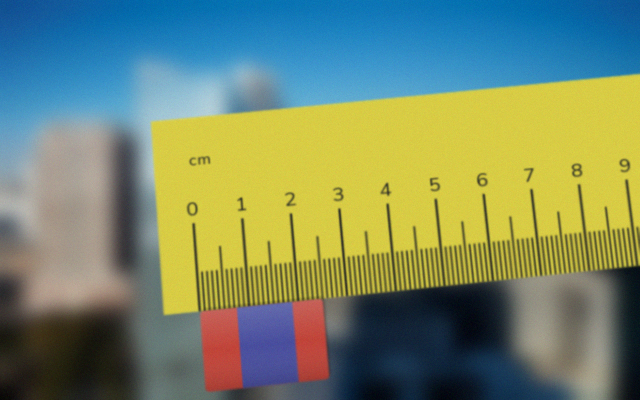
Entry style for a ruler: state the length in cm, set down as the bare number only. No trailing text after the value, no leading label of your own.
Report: 2.5
